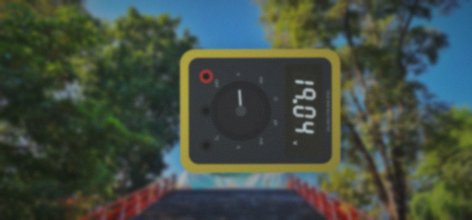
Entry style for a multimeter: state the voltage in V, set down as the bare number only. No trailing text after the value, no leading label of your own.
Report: 19.04
